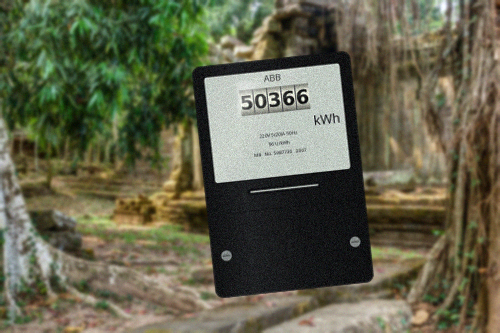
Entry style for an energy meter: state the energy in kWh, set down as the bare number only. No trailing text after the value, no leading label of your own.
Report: 50366
